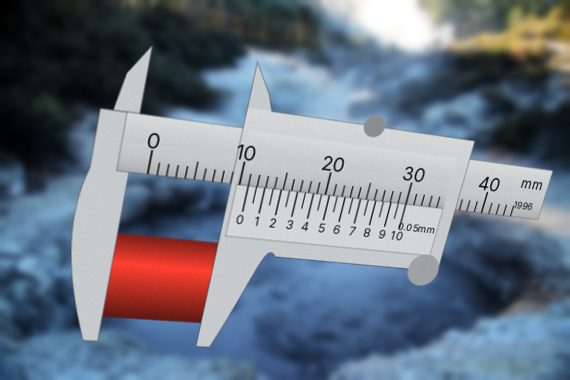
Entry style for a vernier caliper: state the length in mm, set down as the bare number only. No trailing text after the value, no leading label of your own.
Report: 11.0
